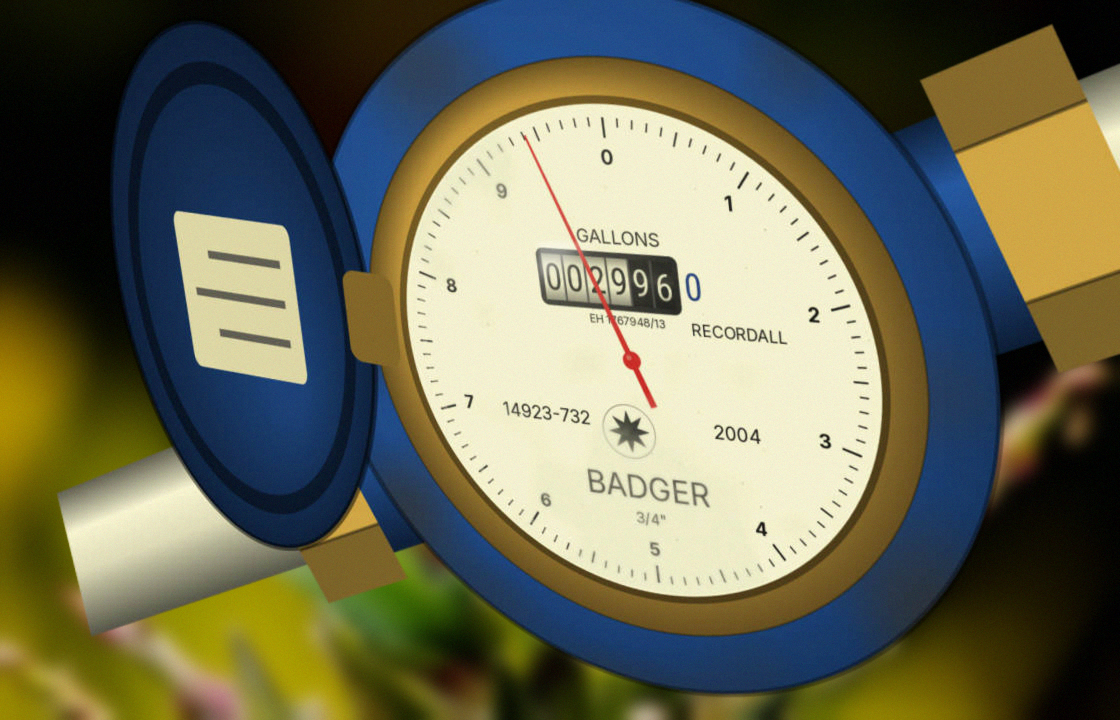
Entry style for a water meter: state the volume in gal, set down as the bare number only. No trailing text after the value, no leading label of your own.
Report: 29959.4
